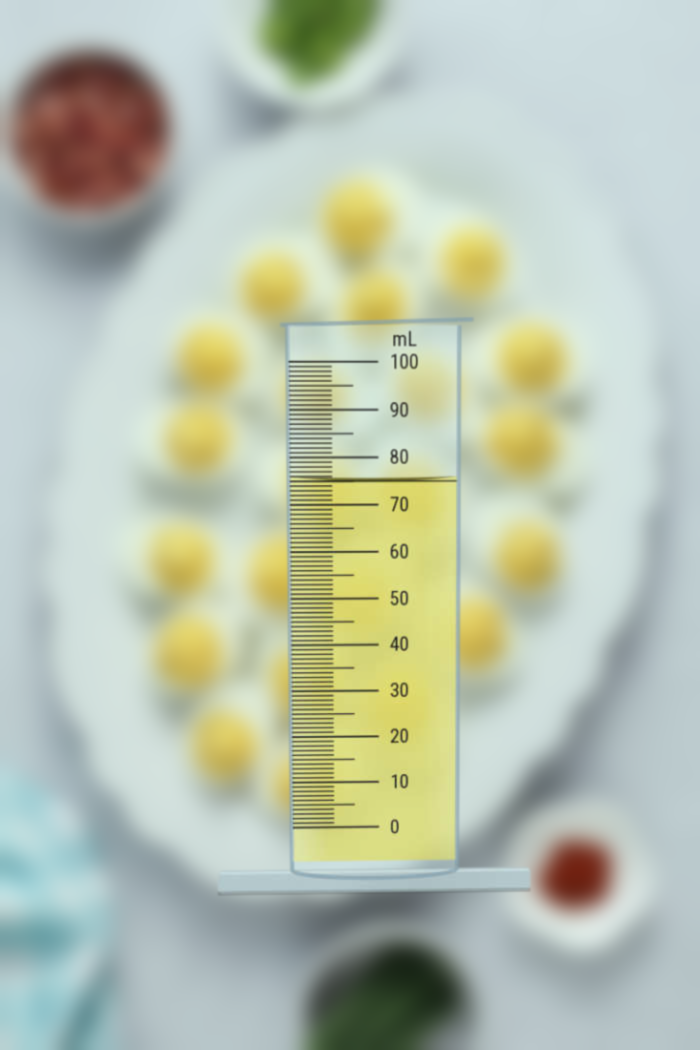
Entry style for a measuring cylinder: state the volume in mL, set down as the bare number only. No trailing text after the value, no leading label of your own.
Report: 75
